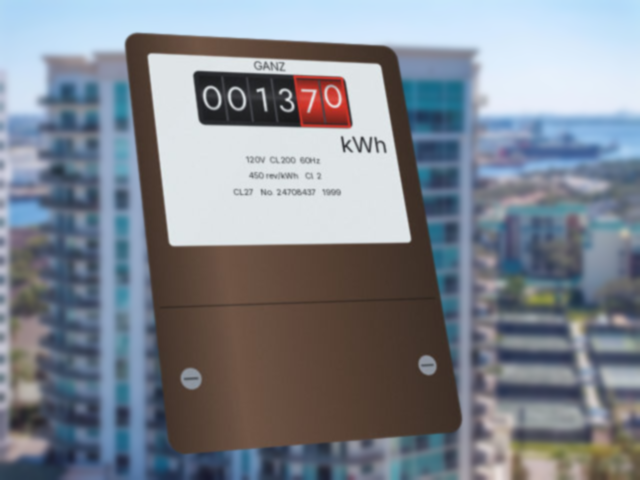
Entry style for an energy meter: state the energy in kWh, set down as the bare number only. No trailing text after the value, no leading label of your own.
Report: 13.70
